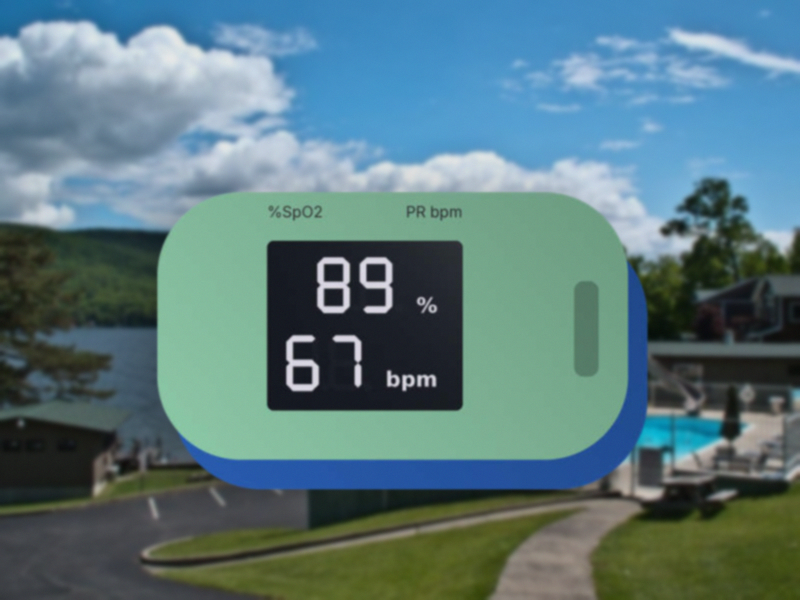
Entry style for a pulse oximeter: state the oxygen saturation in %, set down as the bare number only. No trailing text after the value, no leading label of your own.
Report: 89
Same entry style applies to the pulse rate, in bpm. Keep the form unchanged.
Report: 67
